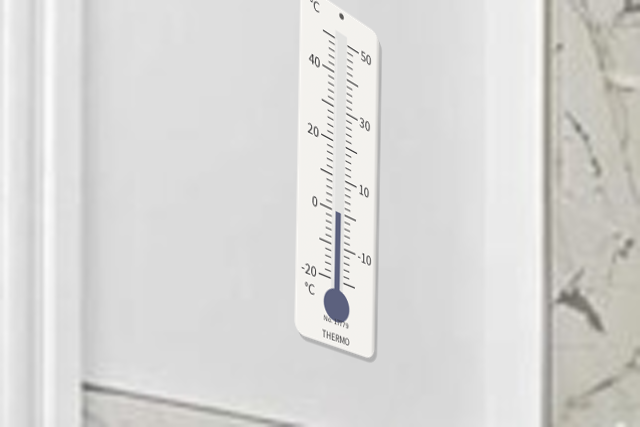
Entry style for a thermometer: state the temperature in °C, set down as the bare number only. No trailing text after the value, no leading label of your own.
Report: 0
